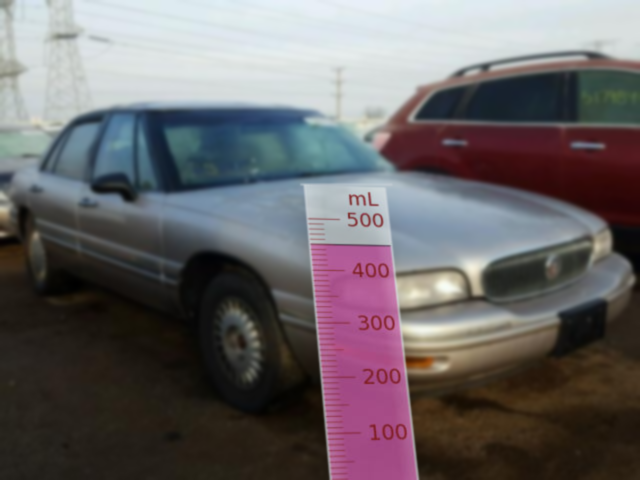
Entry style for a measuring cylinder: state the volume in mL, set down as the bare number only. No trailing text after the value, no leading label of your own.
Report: 450
